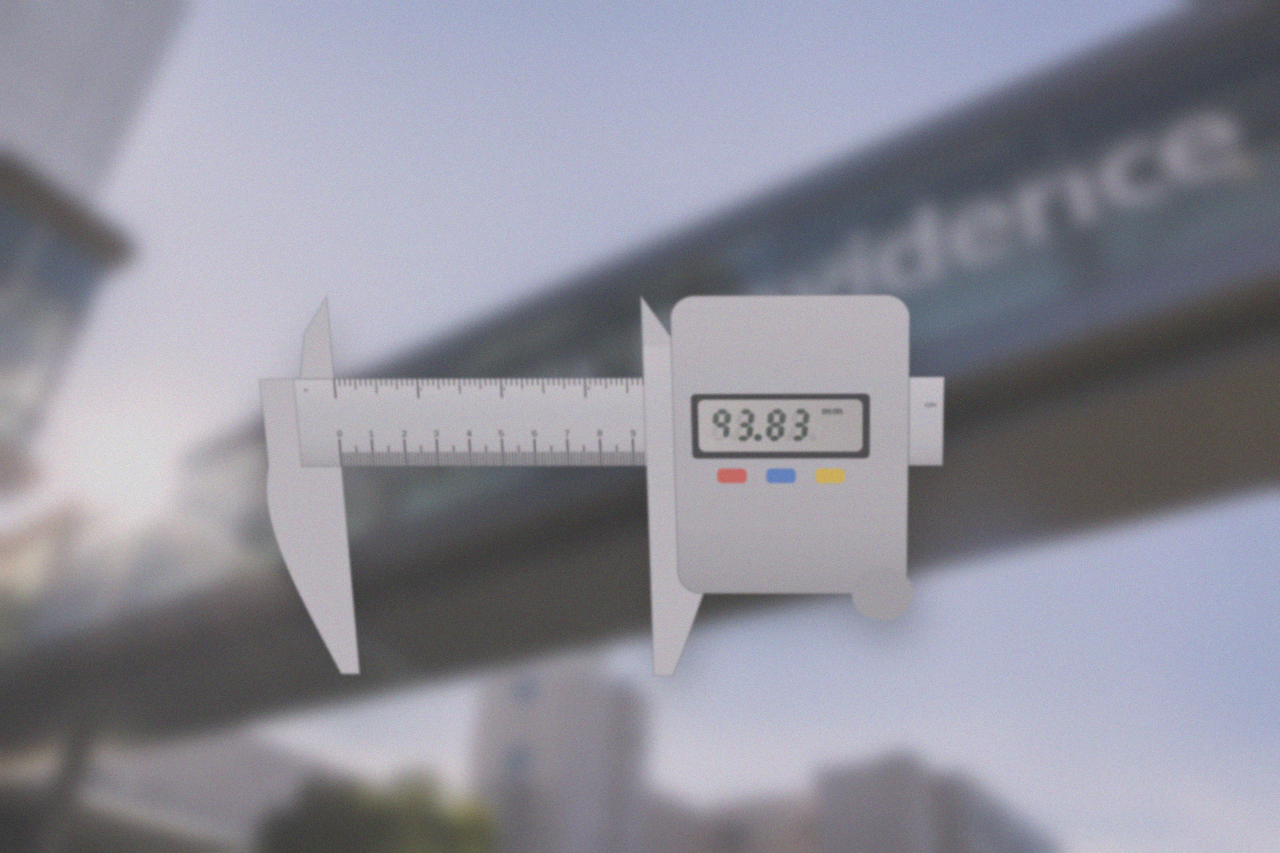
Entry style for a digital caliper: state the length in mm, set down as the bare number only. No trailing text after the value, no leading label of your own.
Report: 93.83
